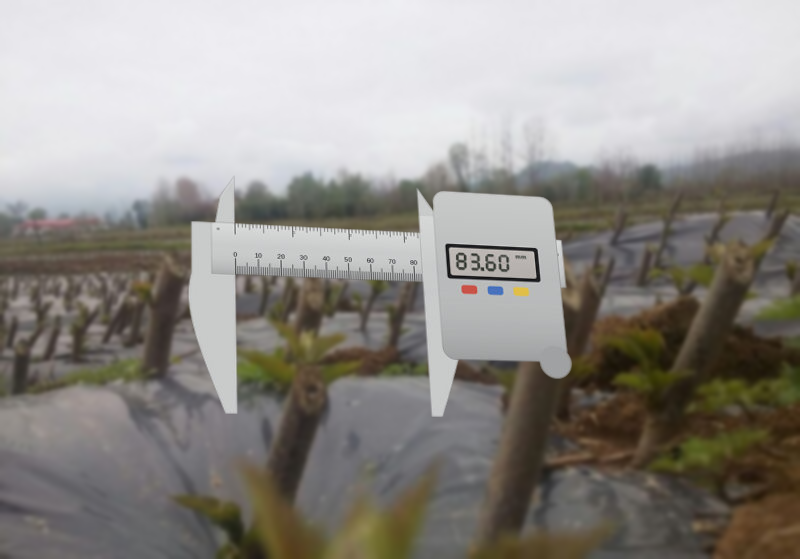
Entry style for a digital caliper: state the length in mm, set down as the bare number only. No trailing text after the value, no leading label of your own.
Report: 83.60
